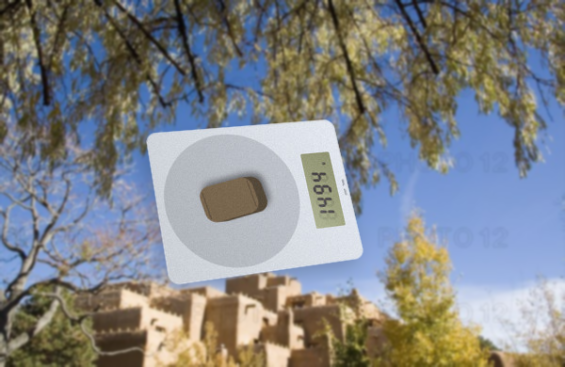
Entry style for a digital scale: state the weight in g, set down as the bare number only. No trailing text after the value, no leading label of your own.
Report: 1494
